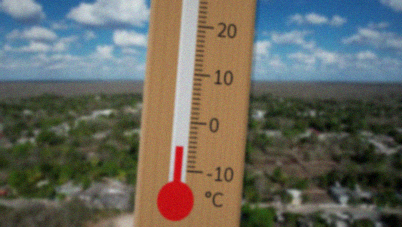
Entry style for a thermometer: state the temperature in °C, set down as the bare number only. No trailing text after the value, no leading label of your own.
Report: -5
